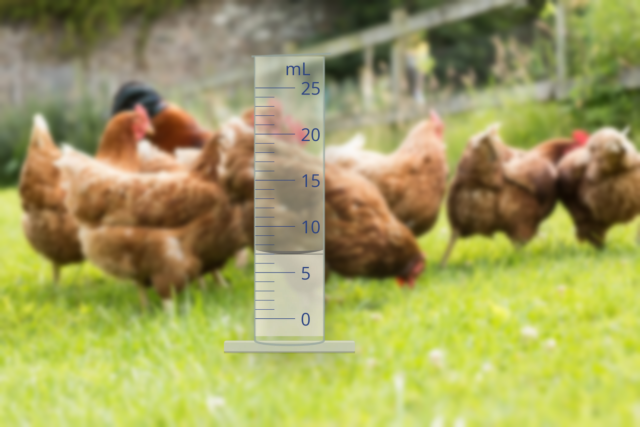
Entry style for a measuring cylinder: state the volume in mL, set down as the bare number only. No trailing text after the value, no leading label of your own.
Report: 7
